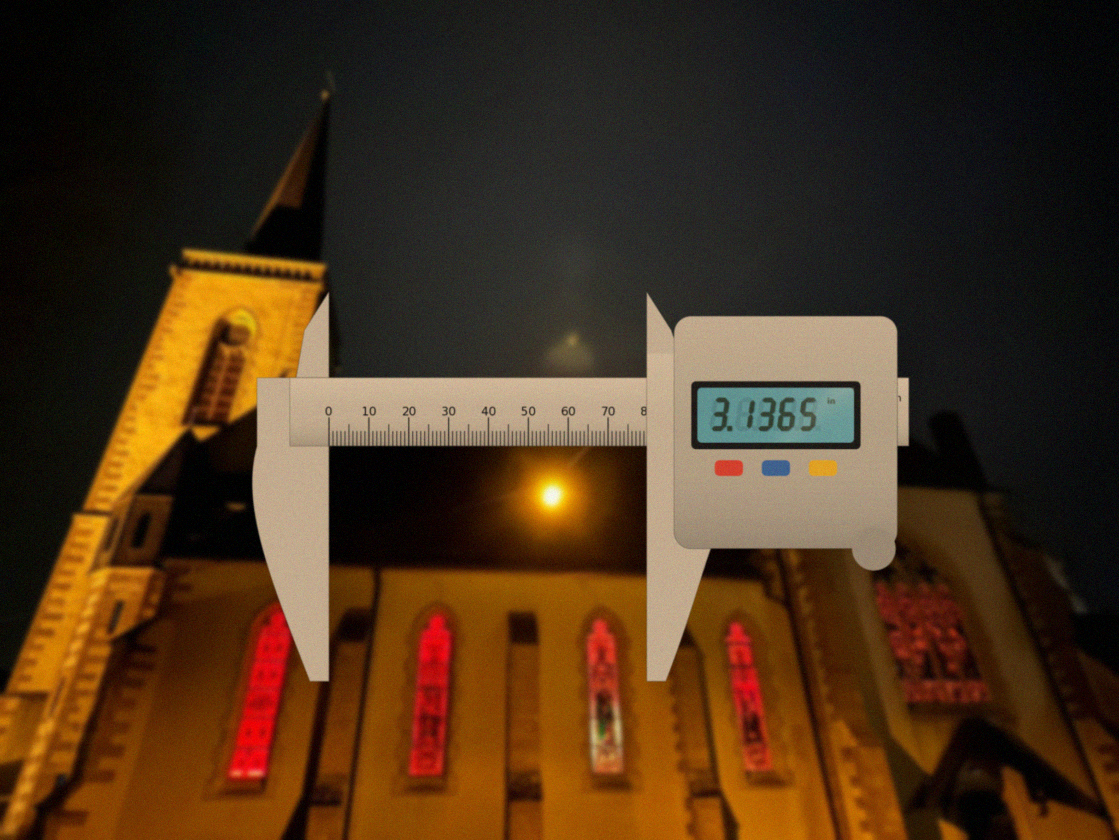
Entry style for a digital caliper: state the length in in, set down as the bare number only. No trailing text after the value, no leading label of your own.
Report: 3.1365
